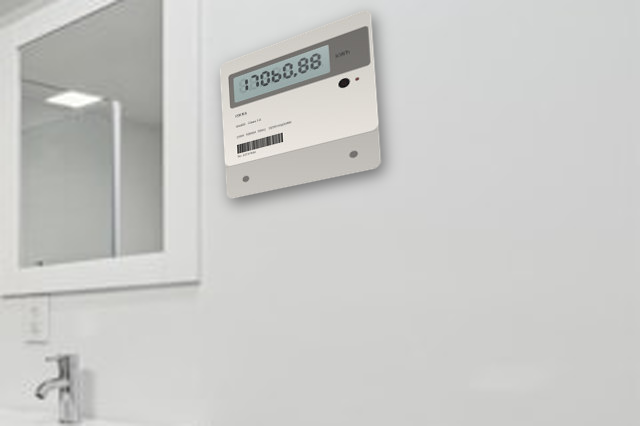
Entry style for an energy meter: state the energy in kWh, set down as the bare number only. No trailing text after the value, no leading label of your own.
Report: 17060.88
